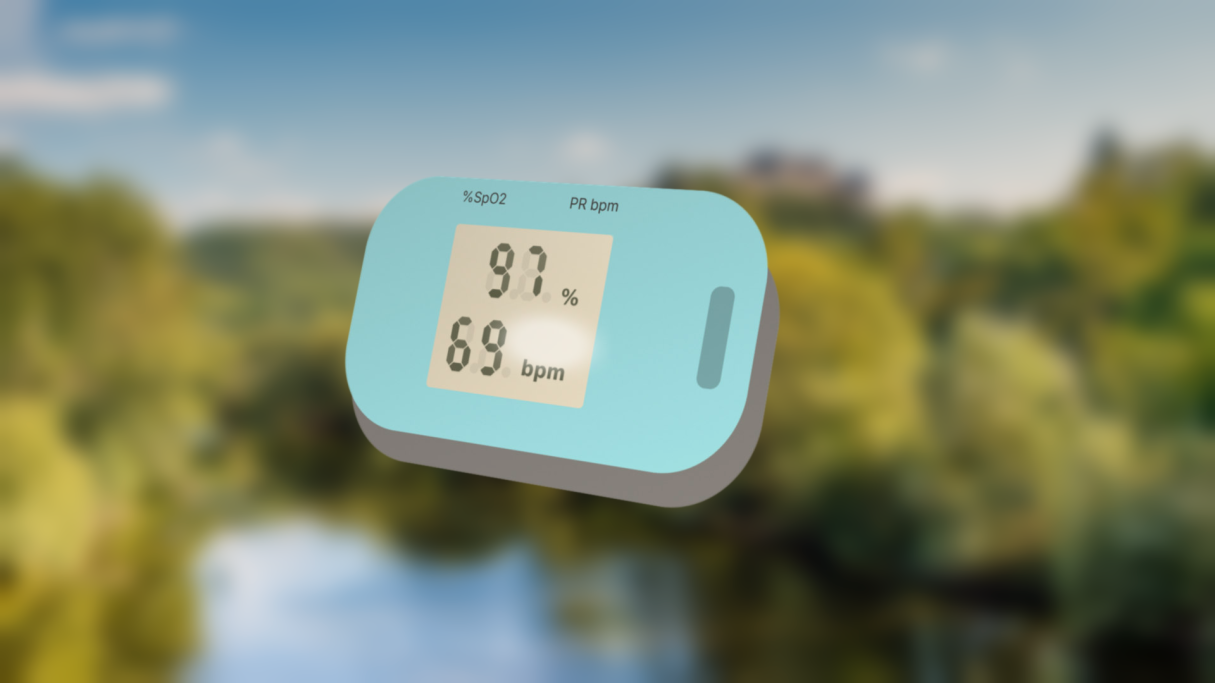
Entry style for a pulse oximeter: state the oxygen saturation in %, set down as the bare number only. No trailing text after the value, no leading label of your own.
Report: 97
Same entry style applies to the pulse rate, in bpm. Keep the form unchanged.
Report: 69
